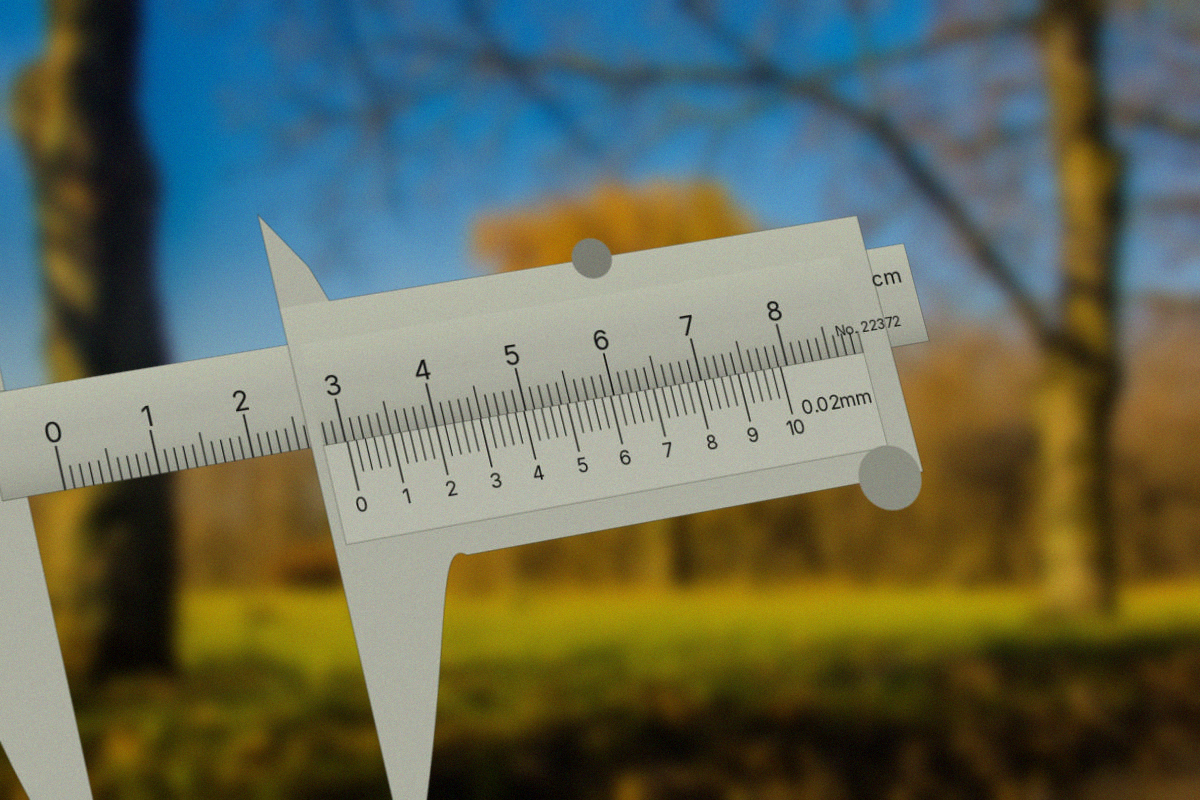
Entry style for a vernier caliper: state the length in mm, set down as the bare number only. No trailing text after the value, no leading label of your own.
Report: 30.2
